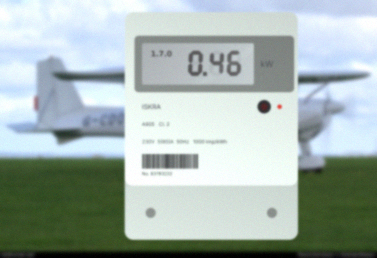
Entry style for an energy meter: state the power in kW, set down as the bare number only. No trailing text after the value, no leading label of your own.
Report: 0.46
